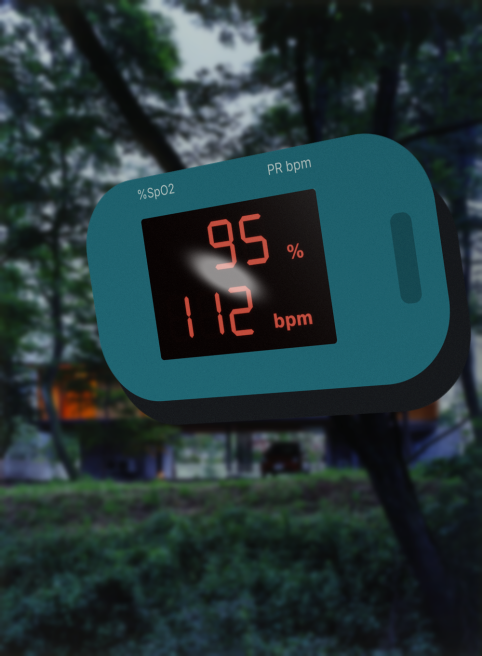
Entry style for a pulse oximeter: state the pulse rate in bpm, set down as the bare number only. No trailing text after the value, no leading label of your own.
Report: 112
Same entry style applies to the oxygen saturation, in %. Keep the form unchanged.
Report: 95
